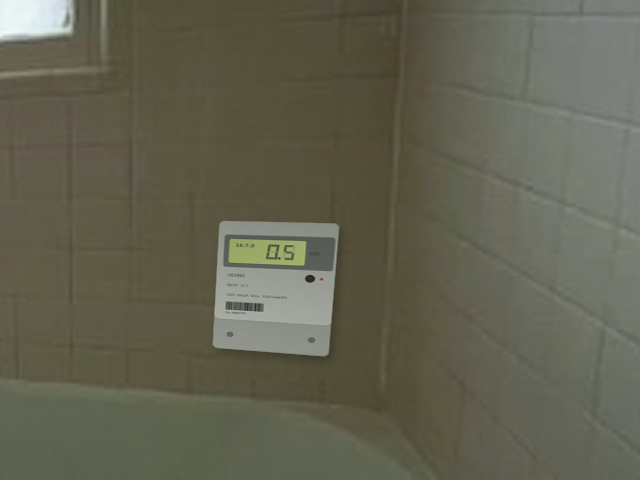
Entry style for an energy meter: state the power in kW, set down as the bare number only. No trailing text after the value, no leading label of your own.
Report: 0.5
